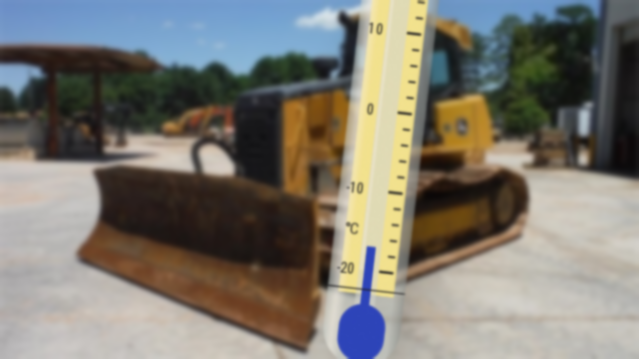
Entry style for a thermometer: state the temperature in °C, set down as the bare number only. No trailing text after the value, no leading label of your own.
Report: -17
